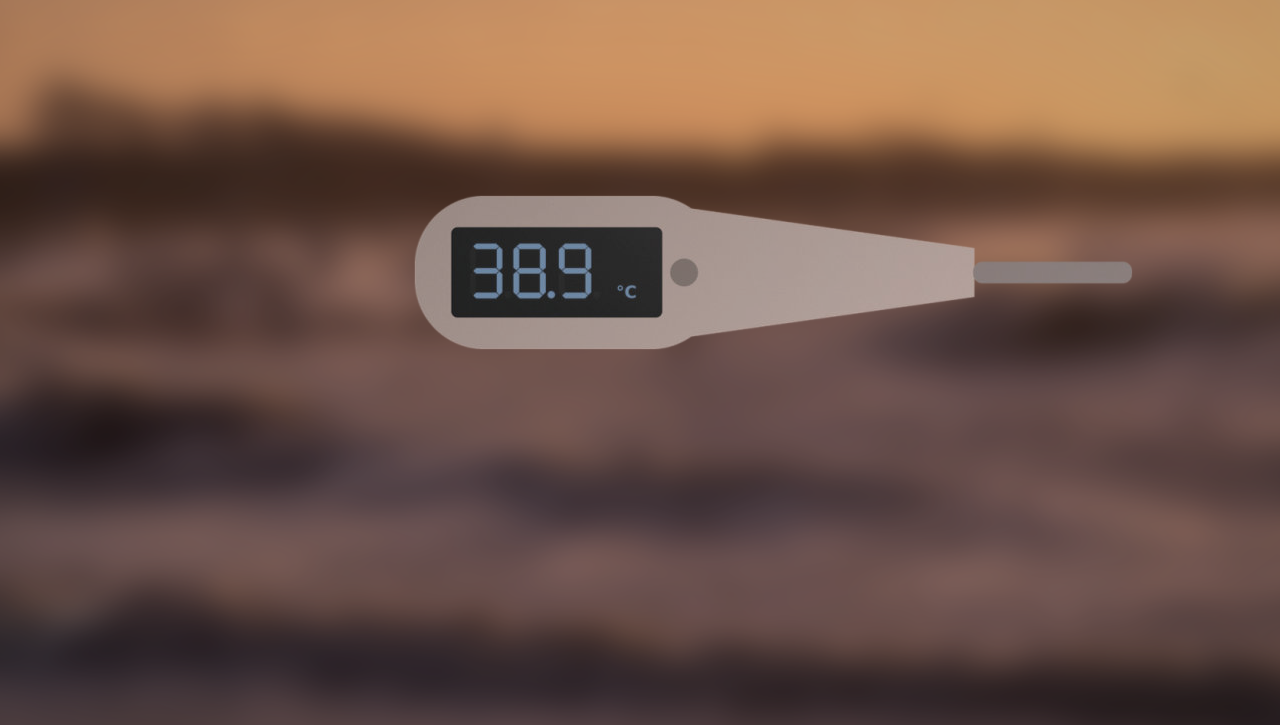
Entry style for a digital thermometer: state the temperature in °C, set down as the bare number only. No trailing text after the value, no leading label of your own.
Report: 38.9
